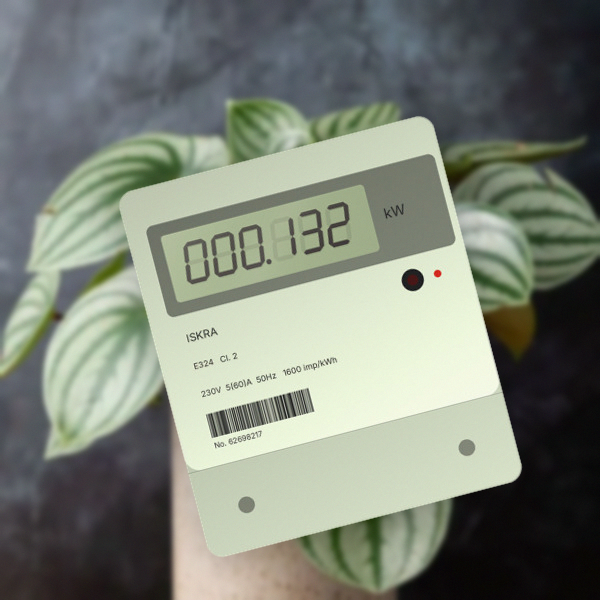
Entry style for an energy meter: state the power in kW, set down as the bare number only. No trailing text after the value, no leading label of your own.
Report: 0.132
